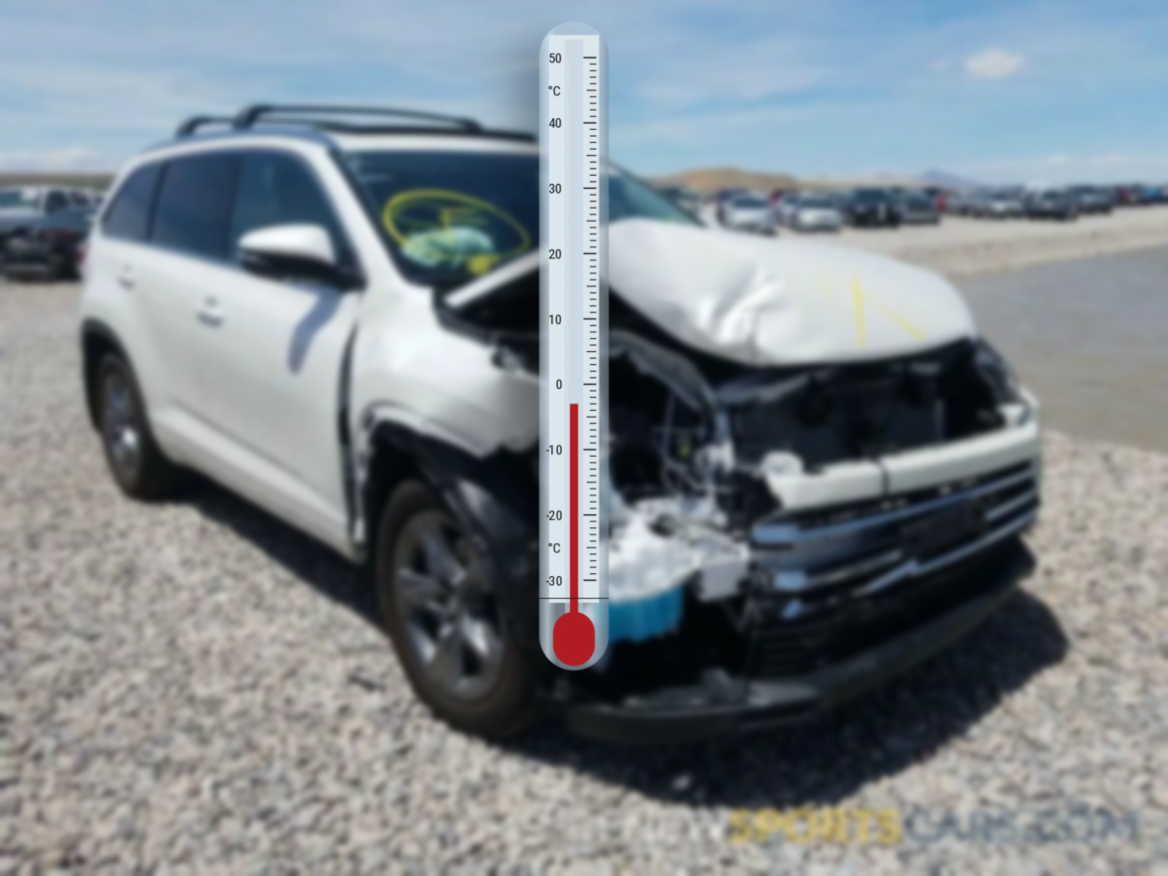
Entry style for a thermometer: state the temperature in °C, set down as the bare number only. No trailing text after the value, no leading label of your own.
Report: -3
